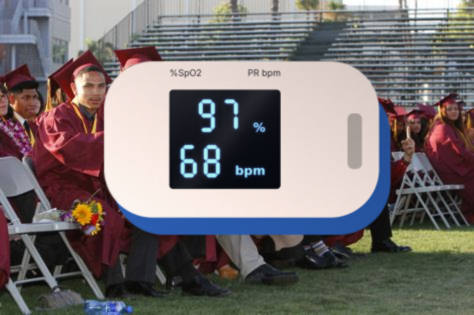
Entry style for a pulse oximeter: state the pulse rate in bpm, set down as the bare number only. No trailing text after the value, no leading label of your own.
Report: 68
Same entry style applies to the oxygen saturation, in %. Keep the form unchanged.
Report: 97
